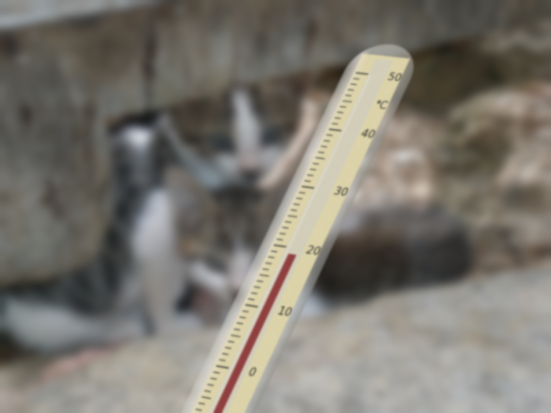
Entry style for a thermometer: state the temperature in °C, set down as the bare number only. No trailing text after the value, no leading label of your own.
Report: 19
